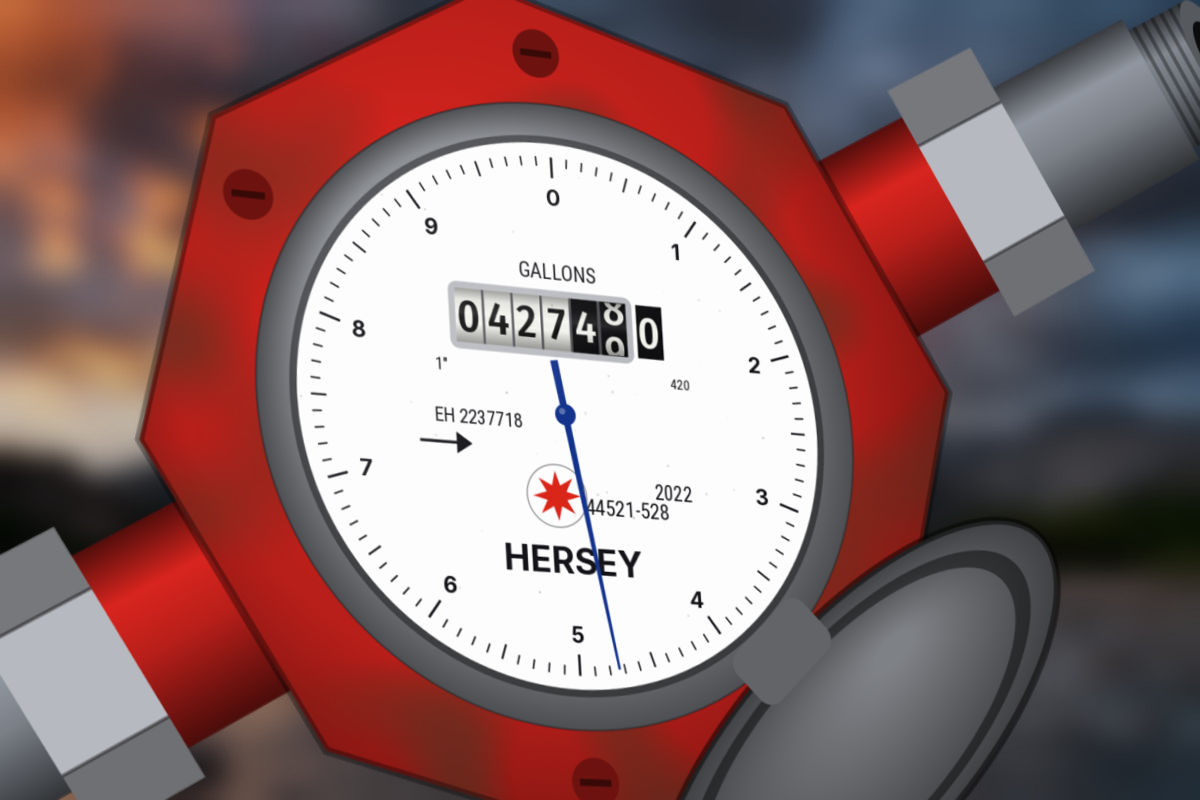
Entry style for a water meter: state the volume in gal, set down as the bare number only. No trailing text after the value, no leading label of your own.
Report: 427484.7
